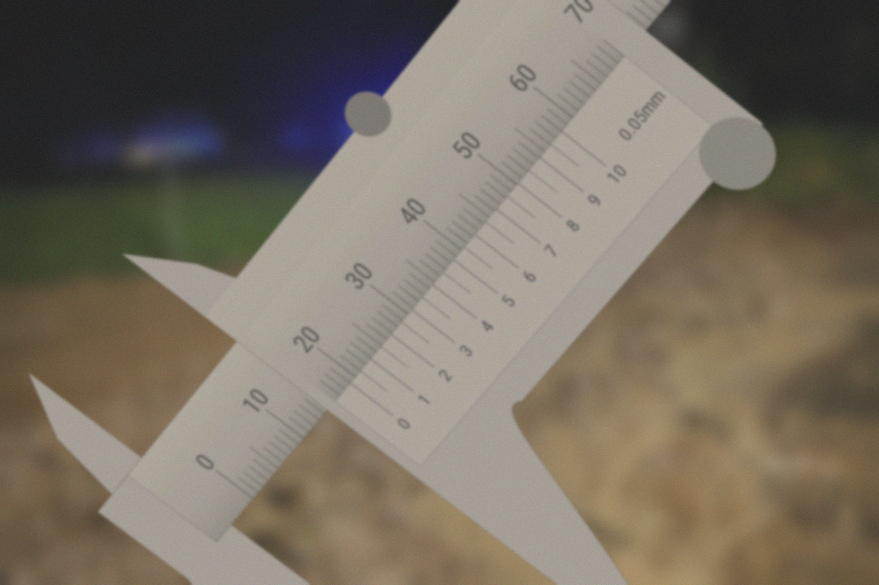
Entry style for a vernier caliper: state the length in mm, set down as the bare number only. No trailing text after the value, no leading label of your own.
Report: 19.0
